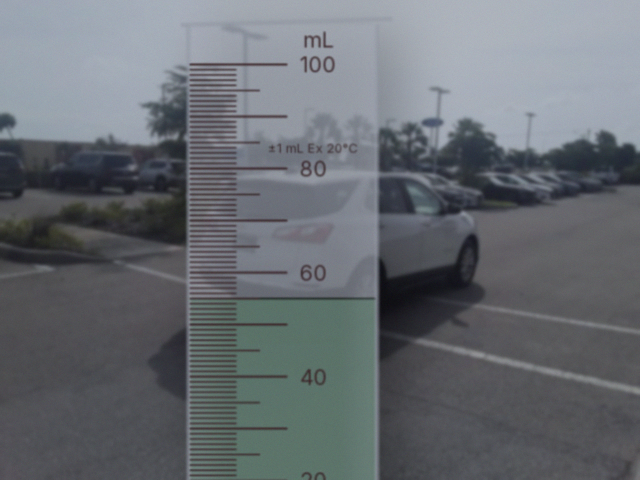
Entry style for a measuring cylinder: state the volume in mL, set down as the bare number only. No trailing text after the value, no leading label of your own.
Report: 55
